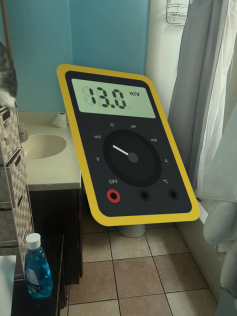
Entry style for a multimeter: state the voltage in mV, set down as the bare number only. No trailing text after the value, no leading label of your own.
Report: 13.0
